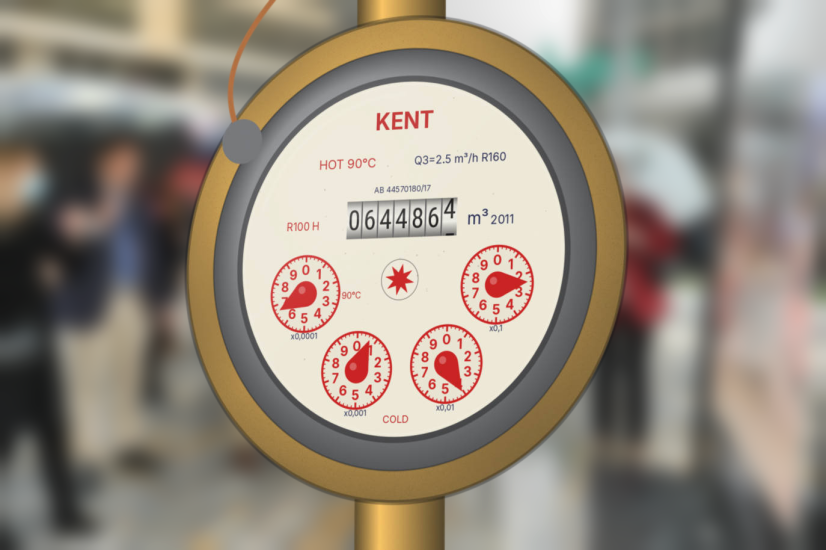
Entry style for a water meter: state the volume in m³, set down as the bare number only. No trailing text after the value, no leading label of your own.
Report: 644864.2406
